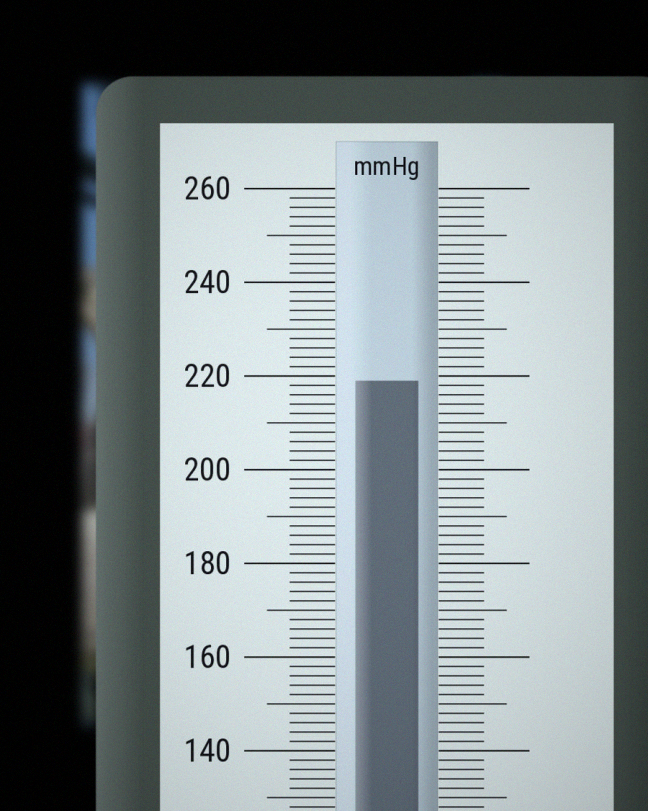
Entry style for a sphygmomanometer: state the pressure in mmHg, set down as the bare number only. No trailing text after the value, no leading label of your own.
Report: 219
